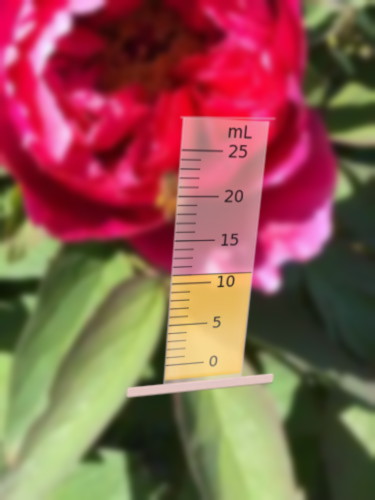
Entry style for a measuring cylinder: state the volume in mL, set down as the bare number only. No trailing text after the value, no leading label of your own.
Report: 11
